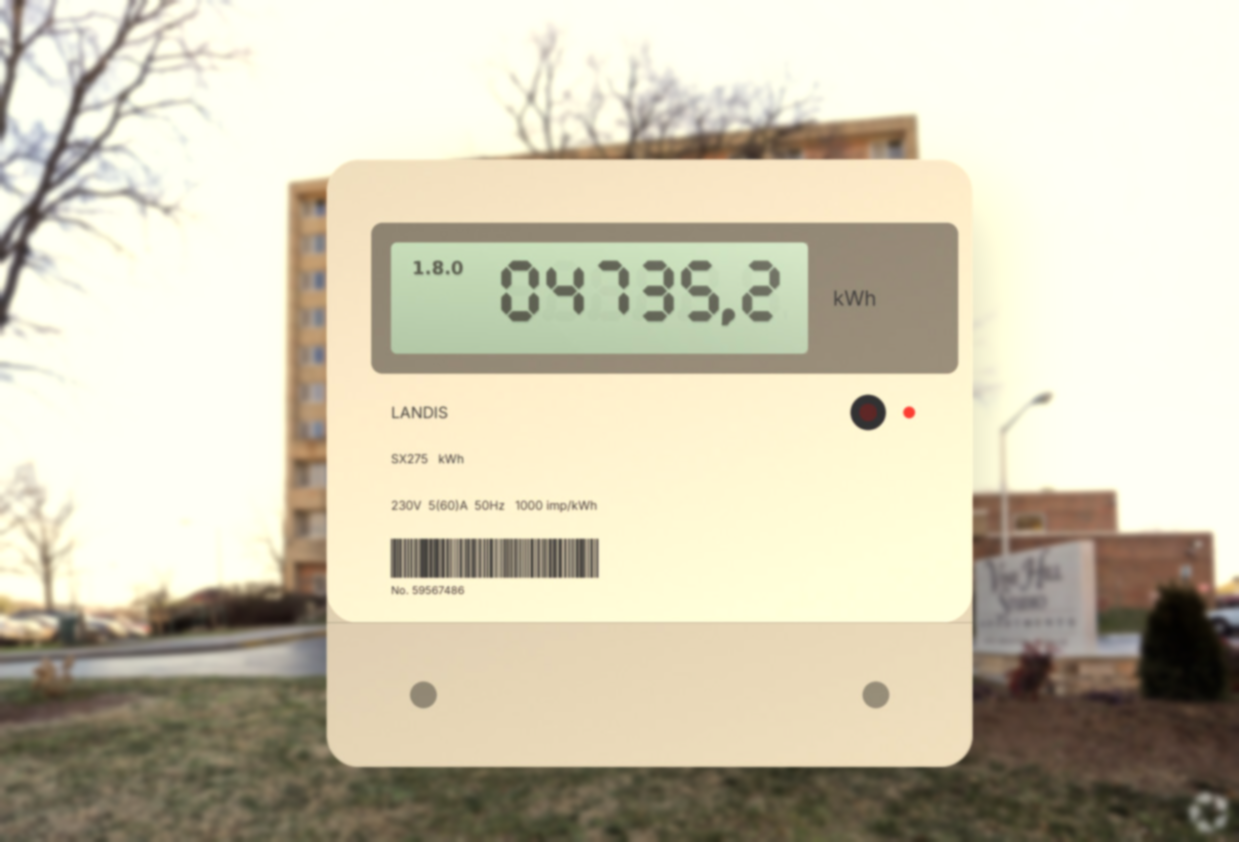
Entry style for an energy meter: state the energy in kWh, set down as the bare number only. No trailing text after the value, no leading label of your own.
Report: 4735.2
